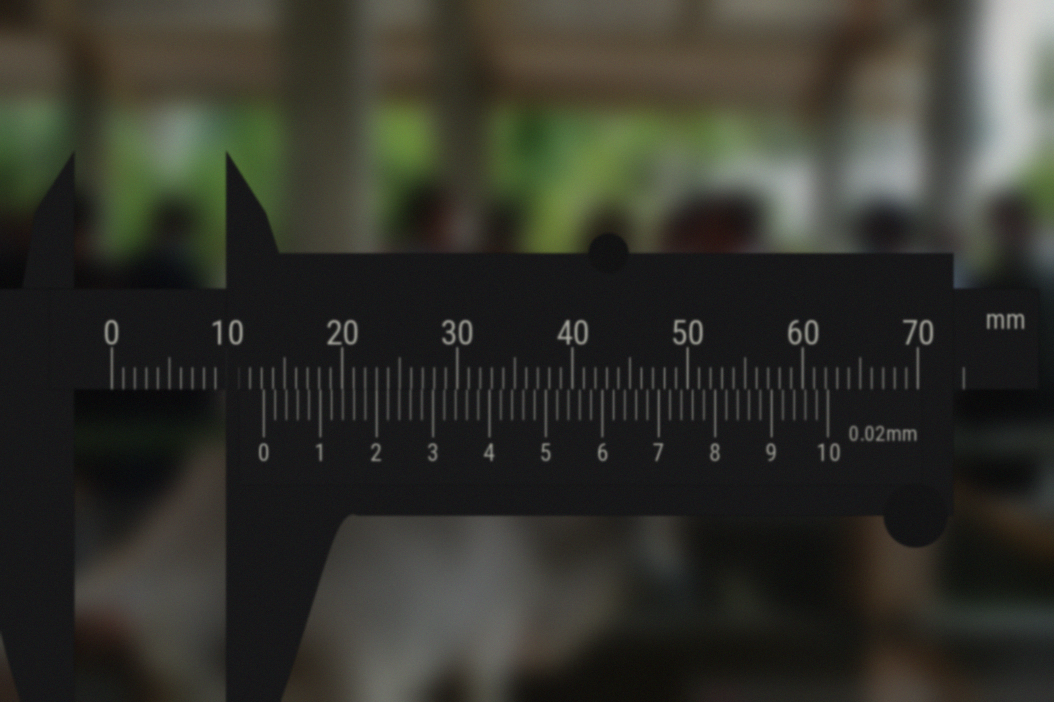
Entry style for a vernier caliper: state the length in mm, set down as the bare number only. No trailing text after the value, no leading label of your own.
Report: 13.2
